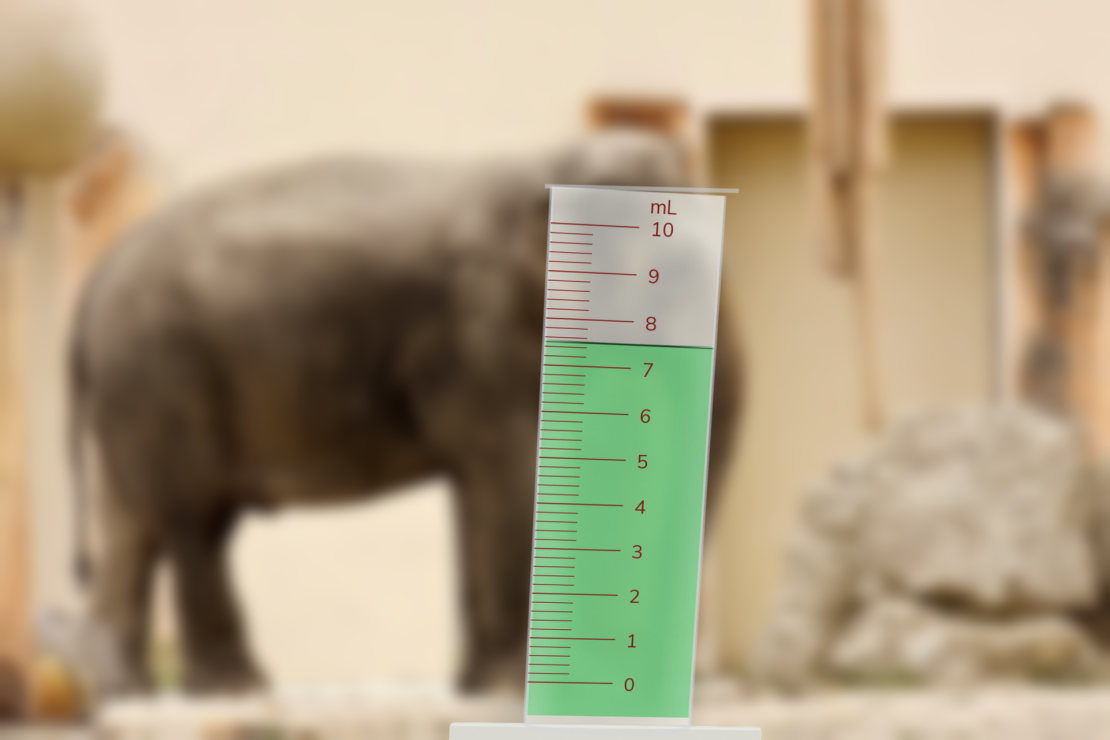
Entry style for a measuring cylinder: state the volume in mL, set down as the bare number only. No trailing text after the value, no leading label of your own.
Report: 7.5
